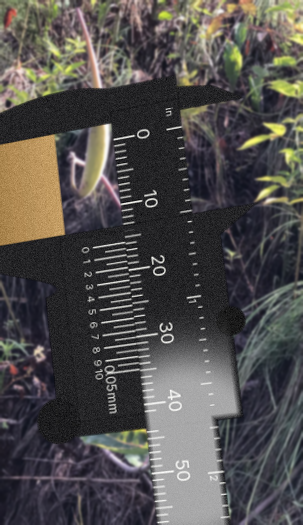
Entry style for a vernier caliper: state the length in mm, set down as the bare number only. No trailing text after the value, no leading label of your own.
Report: 15.8
